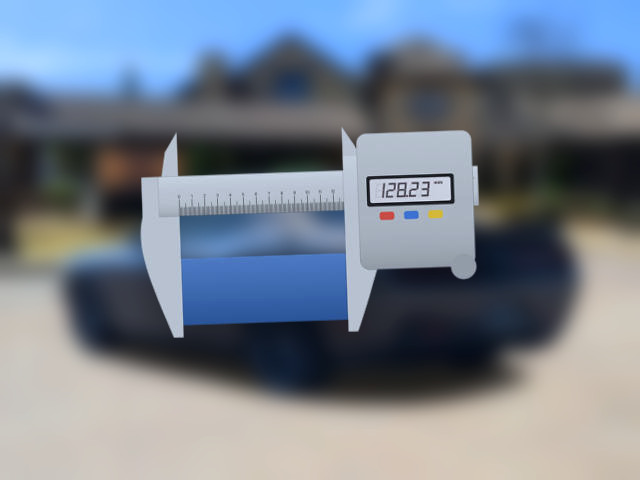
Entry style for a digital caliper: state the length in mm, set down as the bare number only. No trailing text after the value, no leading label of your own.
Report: 128.23
